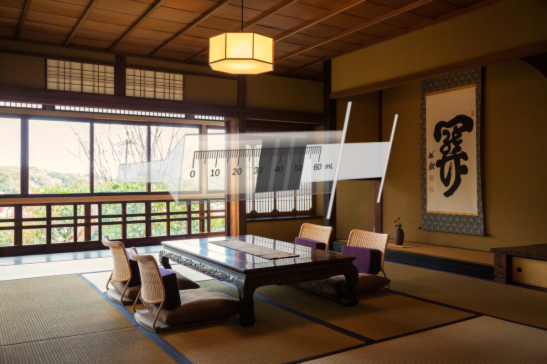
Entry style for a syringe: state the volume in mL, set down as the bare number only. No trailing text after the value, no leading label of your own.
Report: 30
